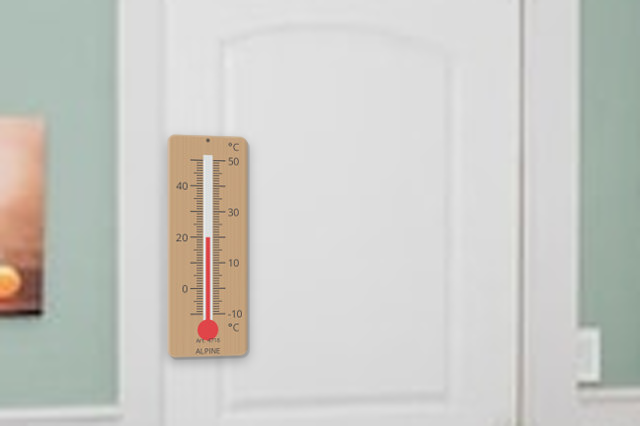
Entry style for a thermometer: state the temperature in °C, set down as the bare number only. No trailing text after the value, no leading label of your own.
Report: 20
